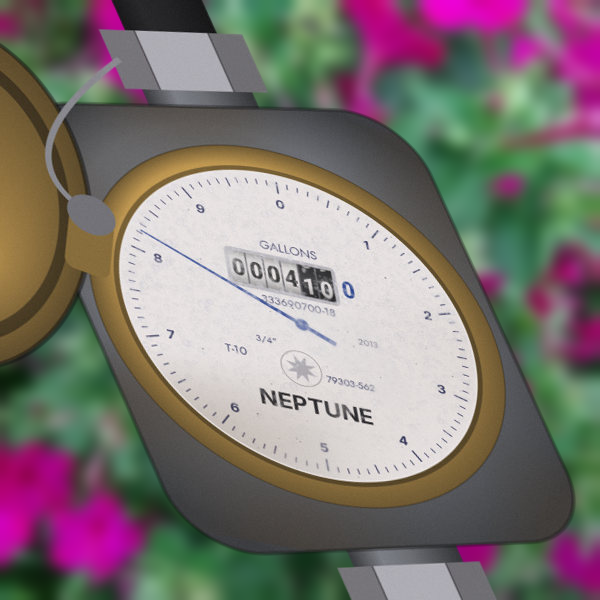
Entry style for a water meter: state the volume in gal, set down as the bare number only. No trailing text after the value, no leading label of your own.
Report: 4098.2
